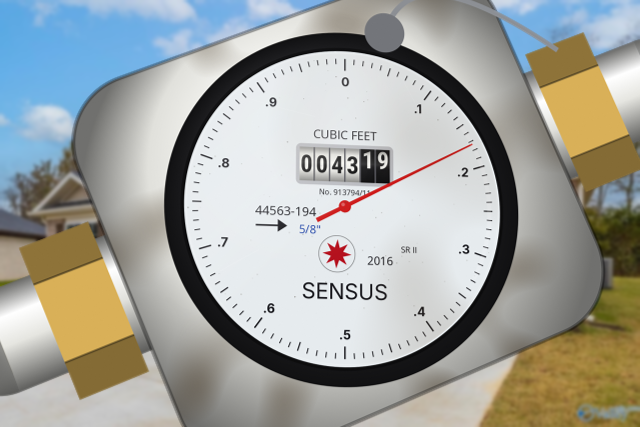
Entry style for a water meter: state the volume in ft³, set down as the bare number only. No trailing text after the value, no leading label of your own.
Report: 4319.17
